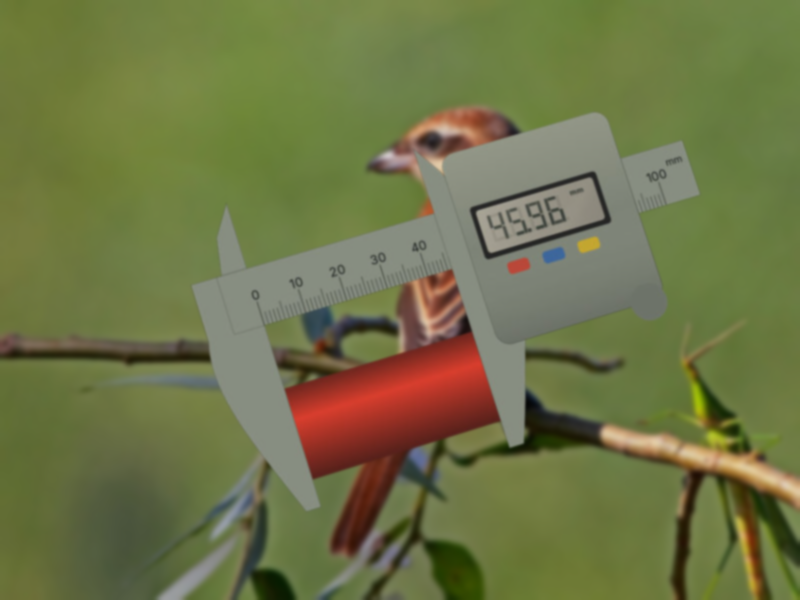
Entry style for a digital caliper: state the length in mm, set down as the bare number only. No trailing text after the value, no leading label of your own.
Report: 45.96
